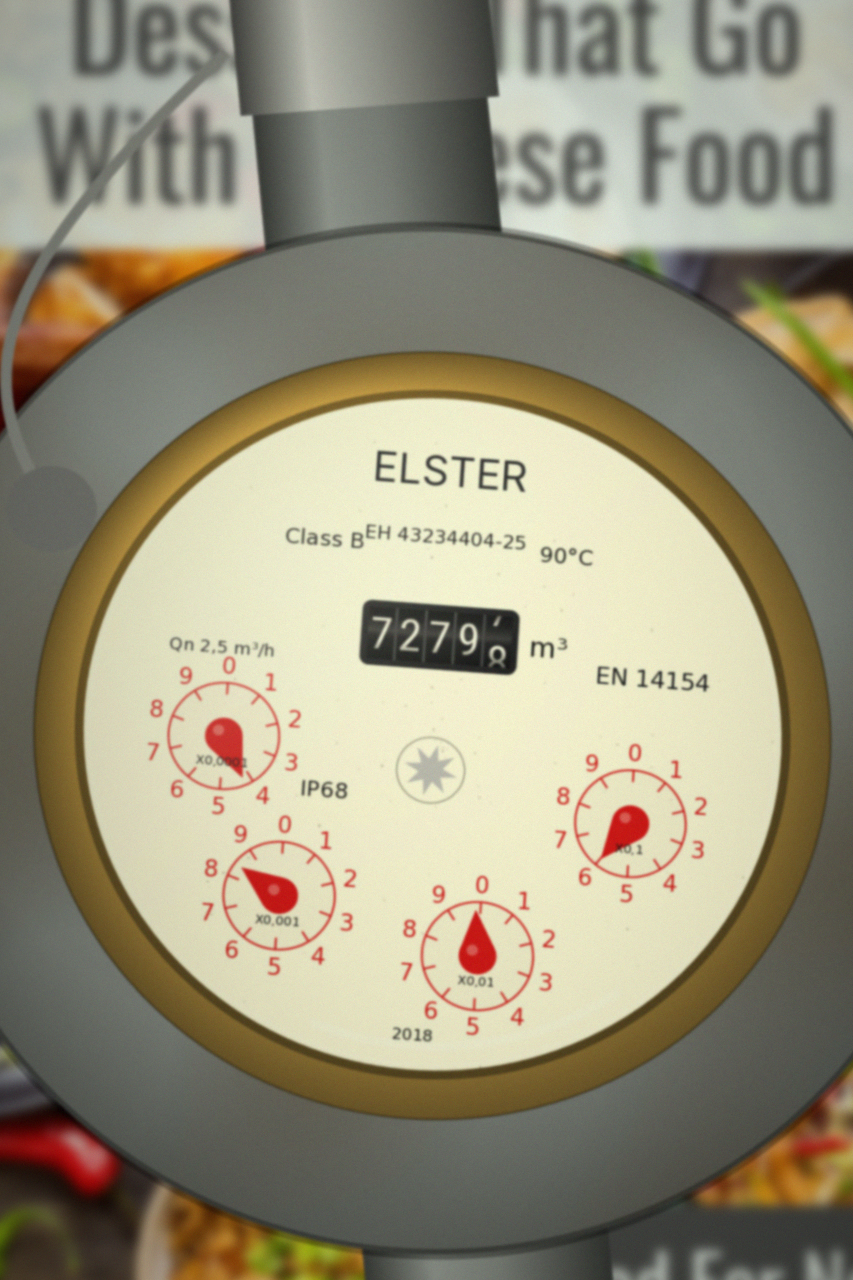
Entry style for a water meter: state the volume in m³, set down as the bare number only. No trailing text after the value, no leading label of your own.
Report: 72797.5984
